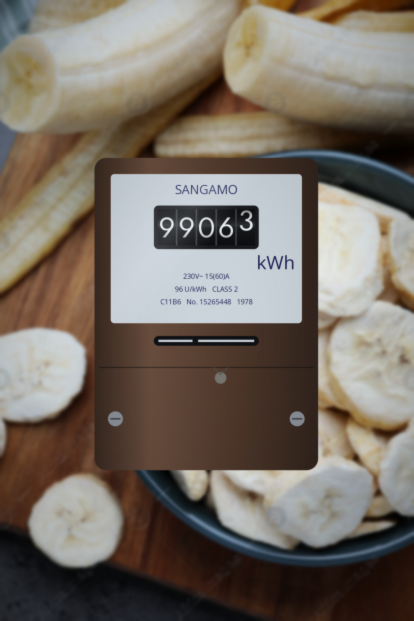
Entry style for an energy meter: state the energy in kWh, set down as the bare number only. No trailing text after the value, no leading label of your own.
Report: 99063
